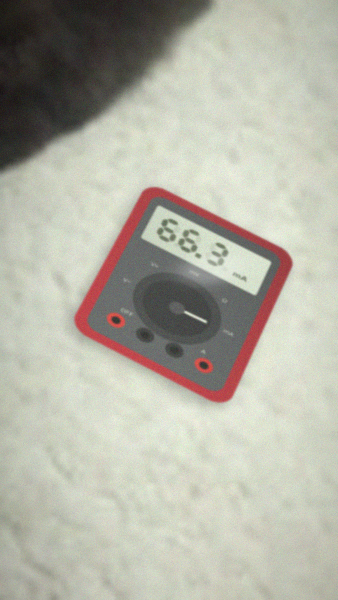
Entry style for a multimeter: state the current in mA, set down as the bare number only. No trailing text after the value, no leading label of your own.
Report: 66.3
